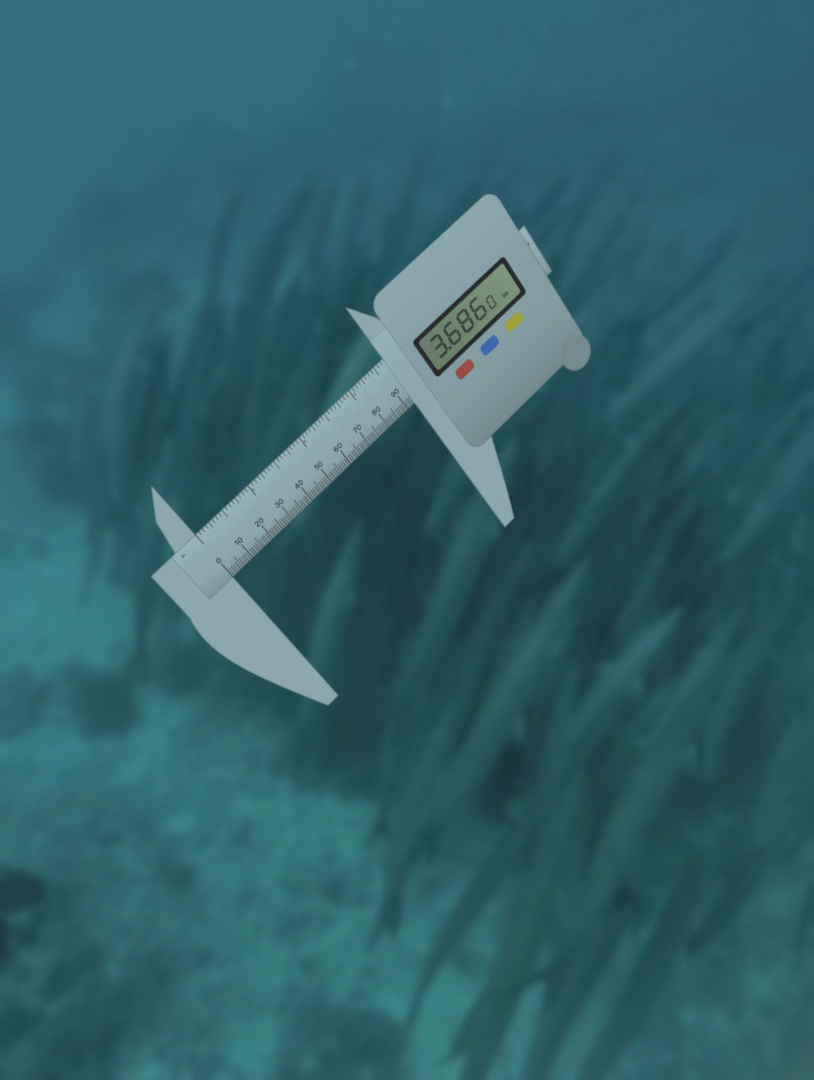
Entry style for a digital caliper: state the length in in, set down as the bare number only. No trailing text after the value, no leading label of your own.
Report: 3.6860
